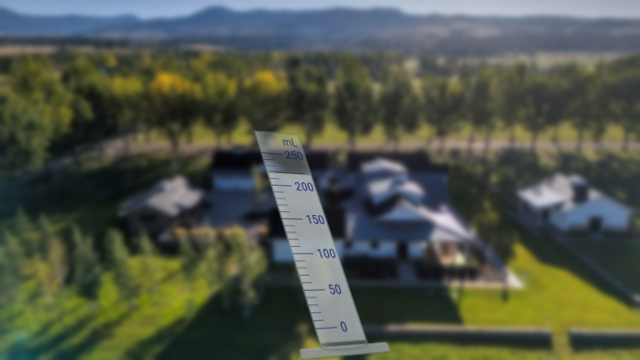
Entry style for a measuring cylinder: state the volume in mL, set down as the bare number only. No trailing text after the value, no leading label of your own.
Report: 220
